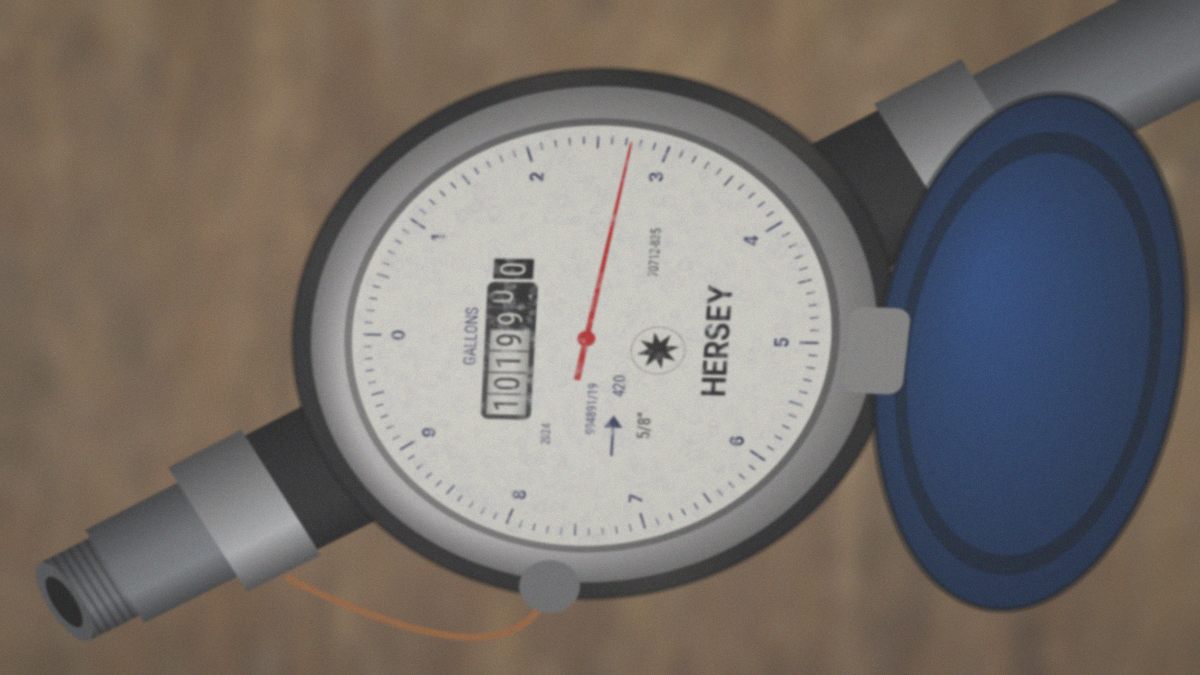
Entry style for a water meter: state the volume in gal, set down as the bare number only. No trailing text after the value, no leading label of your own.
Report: 1019902.7
